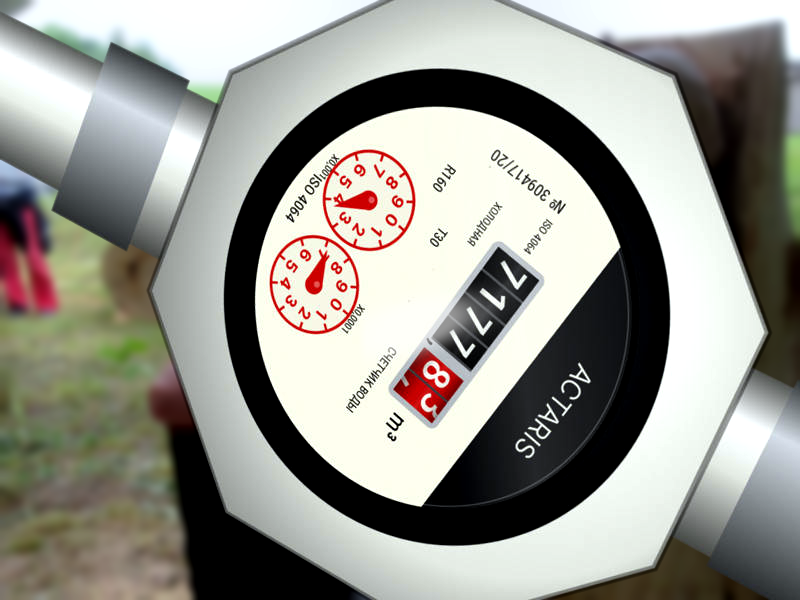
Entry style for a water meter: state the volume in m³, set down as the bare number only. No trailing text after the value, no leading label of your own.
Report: 7177.8337
